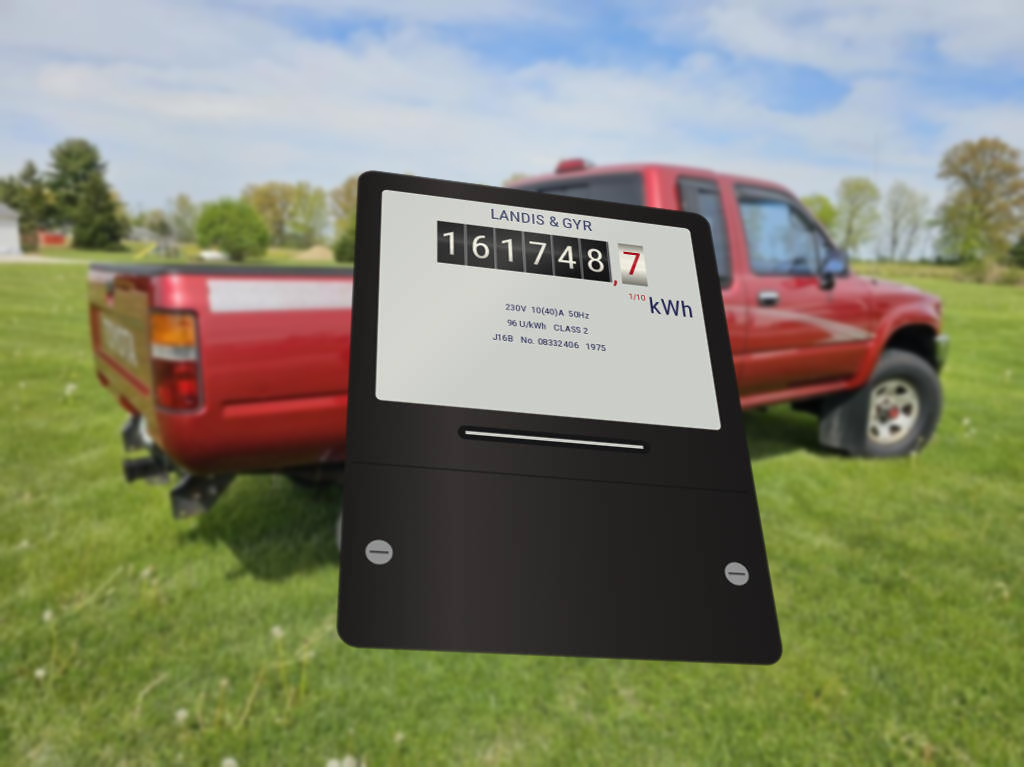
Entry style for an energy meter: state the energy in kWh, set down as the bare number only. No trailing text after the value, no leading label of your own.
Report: 161748.7
